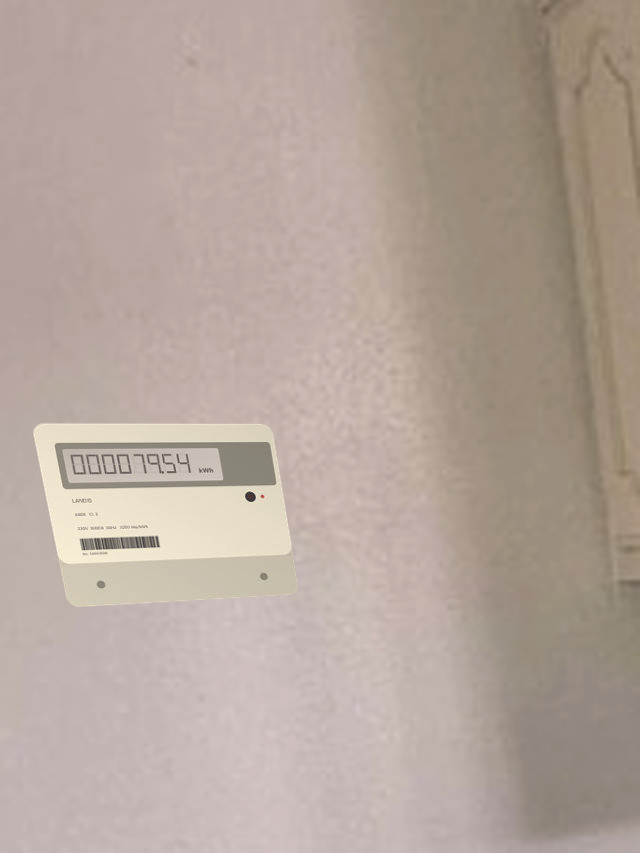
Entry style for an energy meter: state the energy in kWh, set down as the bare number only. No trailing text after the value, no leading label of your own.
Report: 79.54
